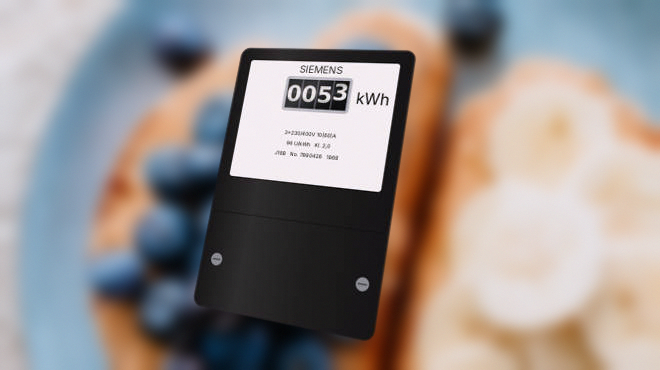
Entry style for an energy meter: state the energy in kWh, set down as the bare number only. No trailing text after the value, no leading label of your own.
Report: 53
